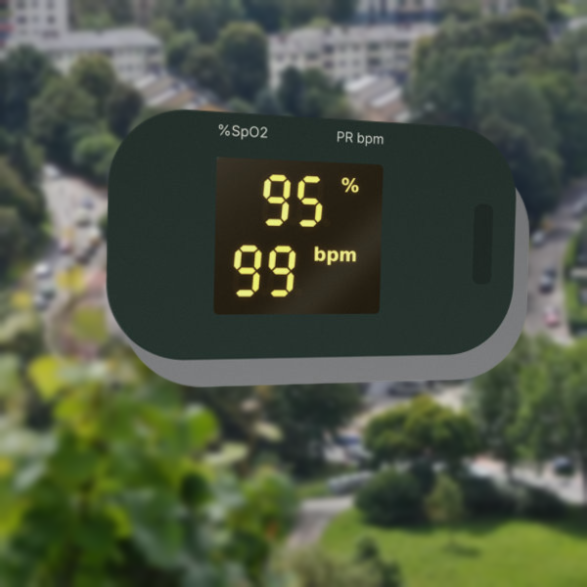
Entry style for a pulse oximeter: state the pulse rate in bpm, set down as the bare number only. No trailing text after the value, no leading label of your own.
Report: 99
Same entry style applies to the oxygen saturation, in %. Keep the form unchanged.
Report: 95
